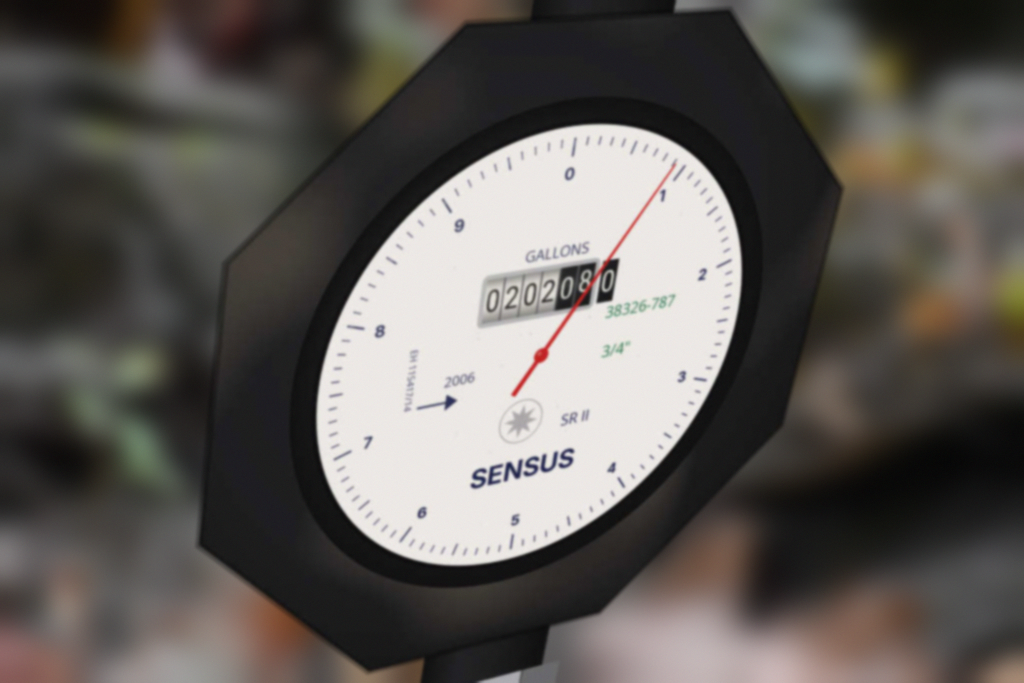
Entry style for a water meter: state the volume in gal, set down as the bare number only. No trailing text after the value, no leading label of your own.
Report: 202080.9
